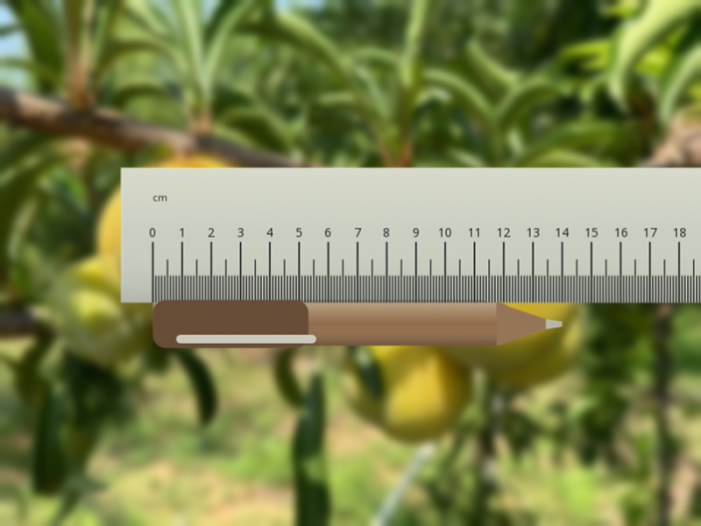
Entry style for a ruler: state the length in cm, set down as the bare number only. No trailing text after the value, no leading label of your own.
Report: 14
